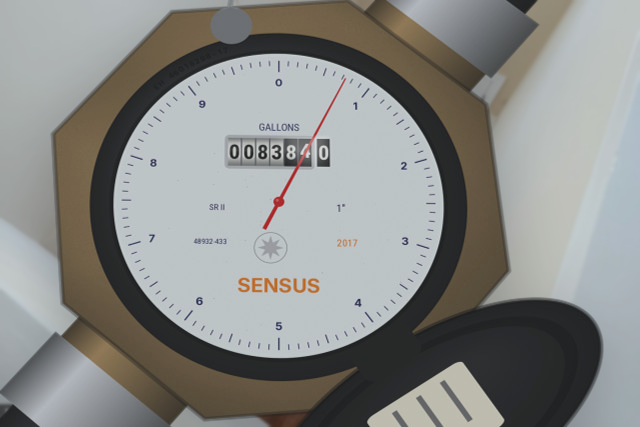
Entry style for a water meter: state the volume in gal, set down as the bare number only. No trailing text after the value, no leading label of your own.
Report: 83840.7
